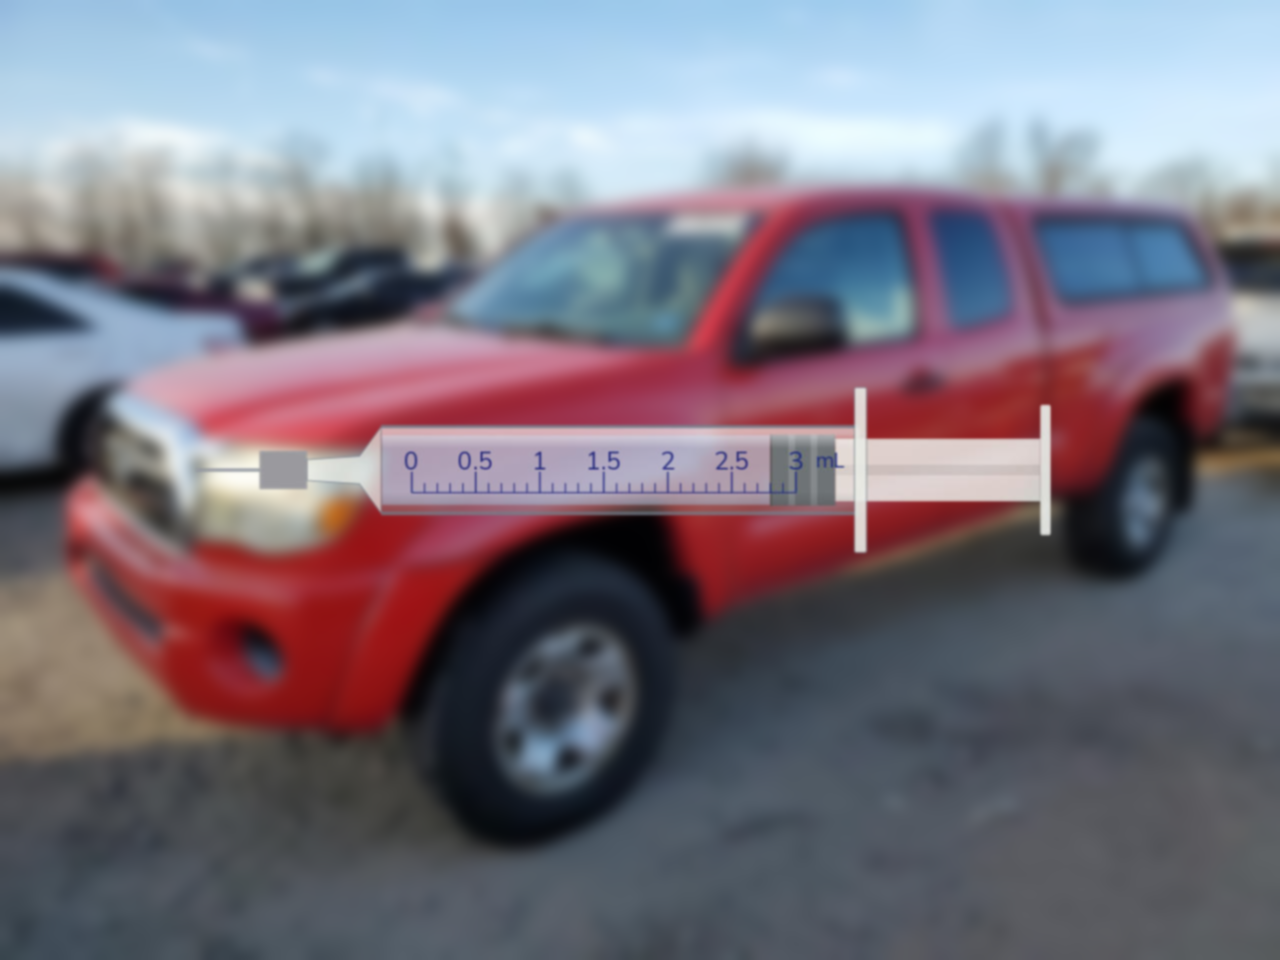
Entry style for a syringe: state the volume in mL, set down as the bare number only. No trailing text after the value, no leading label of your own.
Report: 2.8
